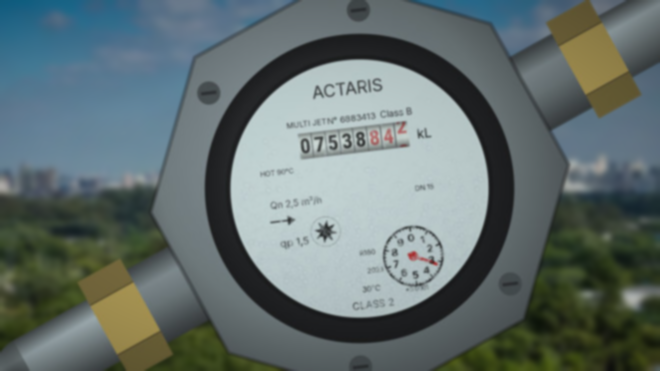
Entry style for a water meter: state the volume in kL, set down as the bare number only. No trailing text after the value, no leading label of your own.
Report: 7538.8423
